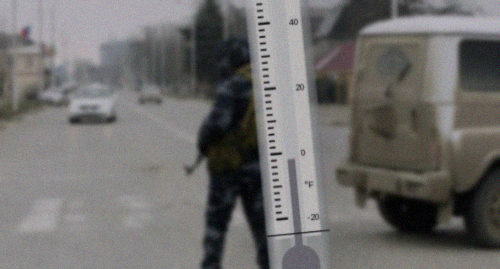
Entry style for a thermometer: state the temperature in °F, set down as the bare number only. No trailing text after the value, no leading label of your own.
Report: -2
